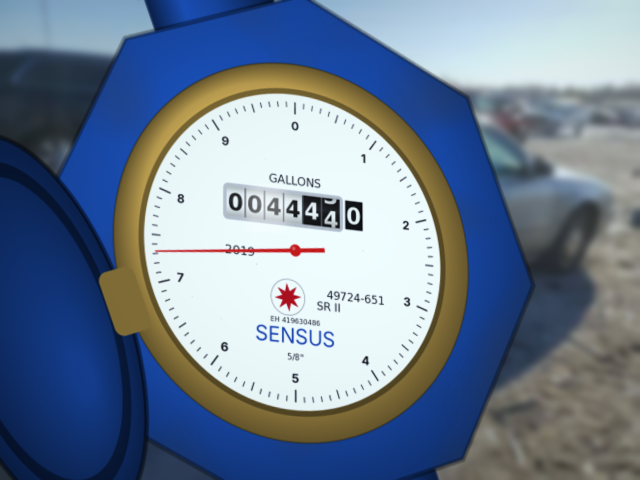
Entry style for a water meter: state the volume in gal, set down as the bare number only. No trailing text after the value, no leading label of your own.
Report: 44437.3
